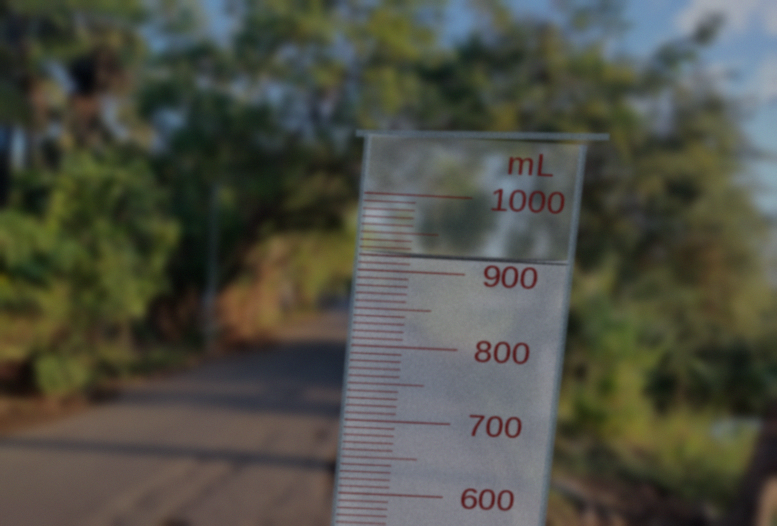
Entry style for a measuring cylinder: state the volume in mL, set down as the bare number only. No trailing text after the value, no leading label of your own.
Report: 920
